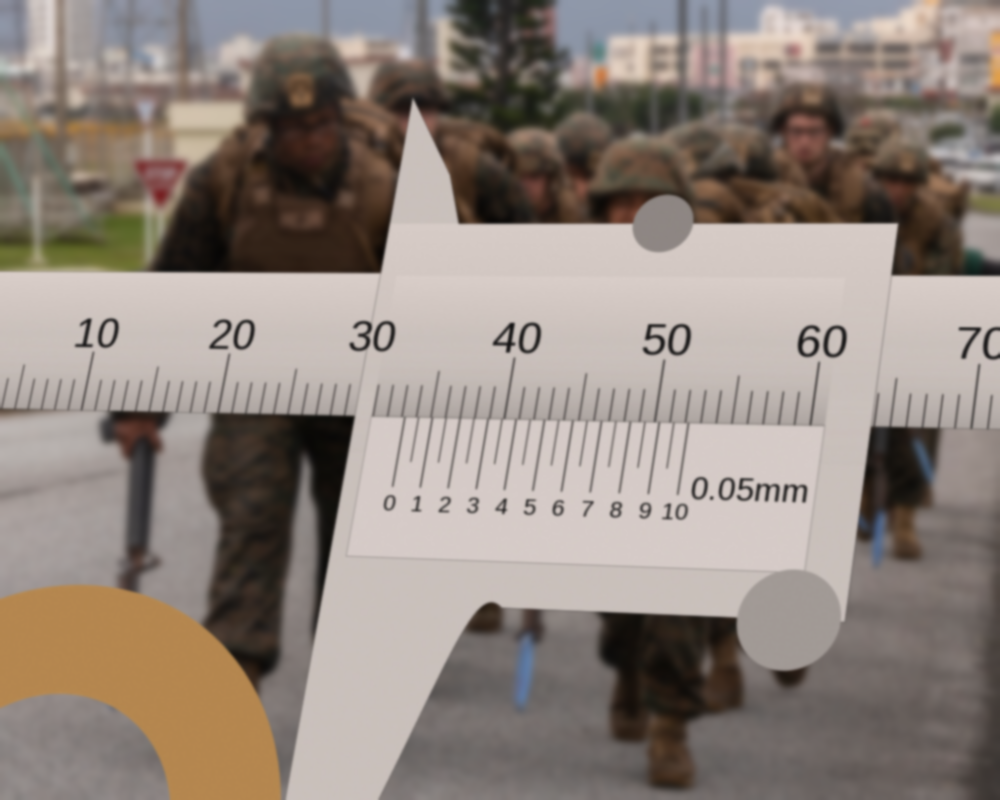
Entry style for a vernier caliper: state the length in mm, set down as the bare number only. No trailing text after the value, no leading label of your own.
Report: 33.2
